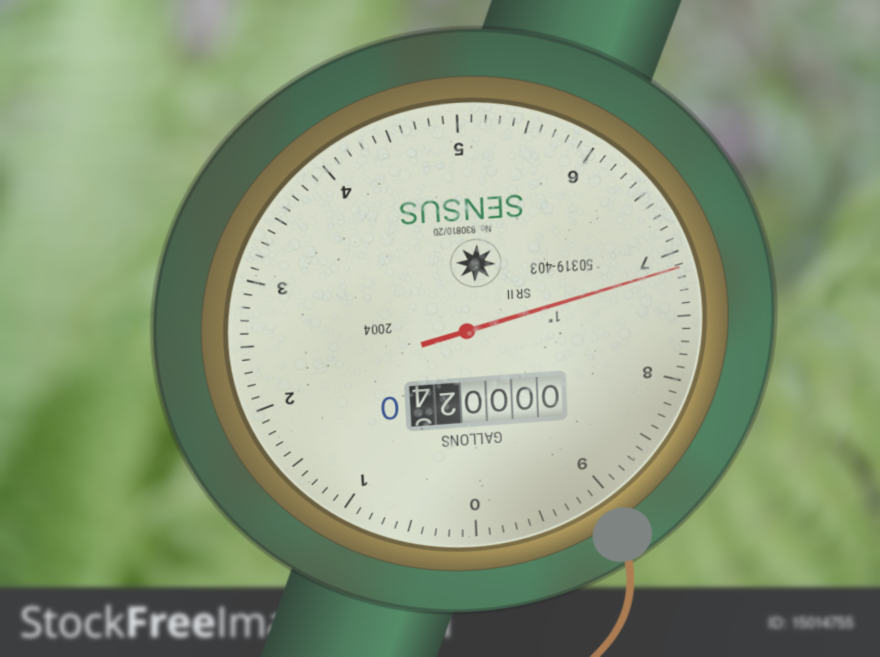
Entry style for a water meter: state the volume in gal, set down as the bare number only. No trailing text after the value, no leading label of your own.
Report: 237.1
